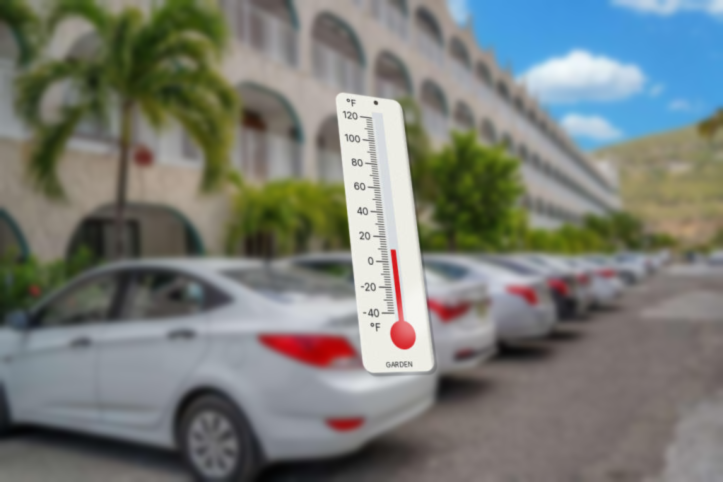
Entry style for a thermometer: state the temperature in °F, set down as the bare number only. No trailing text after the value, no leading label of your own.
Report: 10
